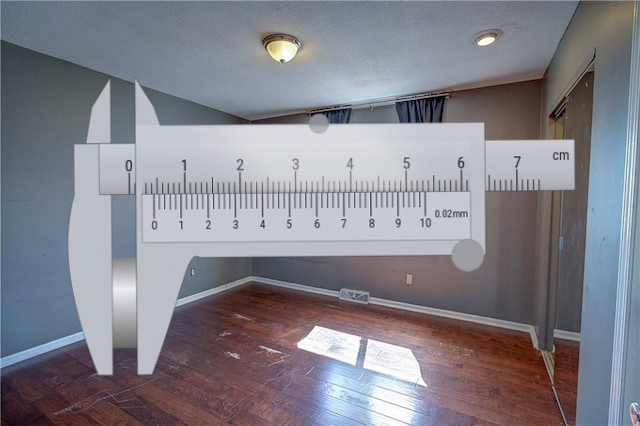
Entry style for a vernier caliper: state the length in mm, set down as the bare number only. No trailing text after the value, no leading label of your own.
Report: 4.4
